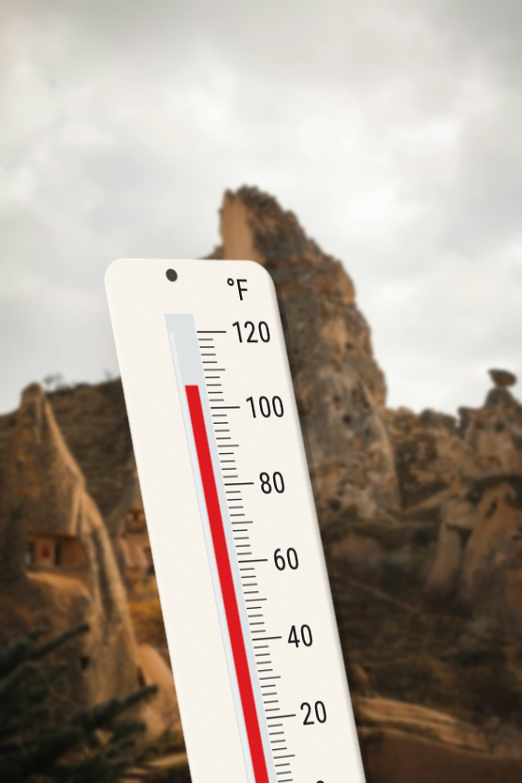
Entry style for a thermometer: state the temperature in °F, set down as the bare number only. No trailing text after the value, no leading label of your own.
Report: 106
